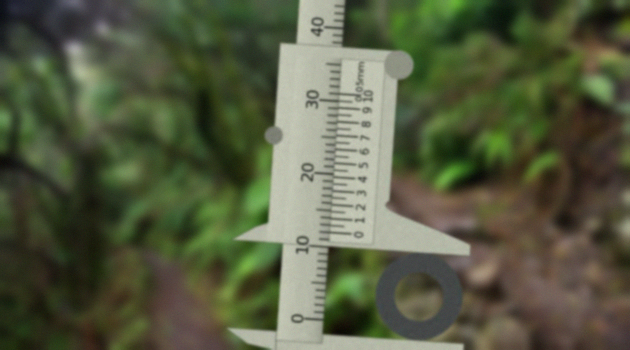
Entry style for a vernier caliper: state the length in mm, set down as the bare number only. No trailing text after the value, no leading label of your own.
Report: 12.0
